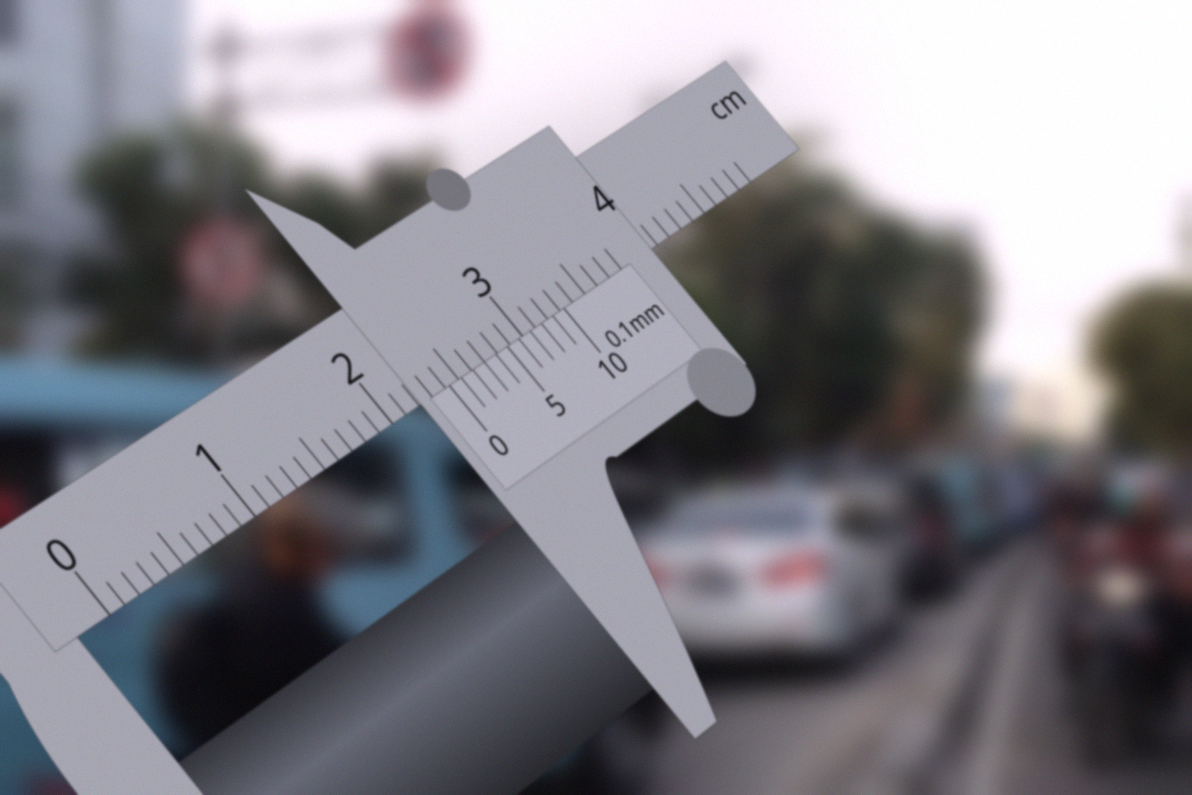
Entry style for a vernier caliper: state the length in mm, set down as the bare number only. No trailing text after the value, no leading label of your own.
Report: 24.3
